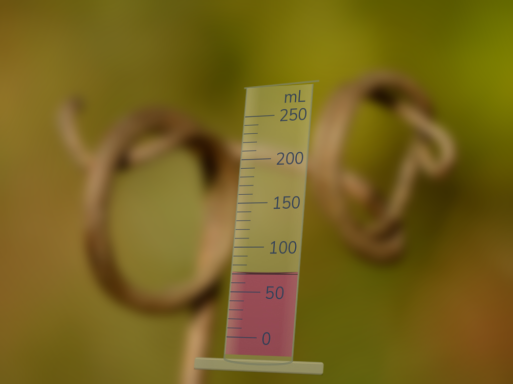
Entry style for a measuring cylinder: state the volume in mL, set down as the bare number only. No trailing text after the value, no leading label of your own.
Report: 70
